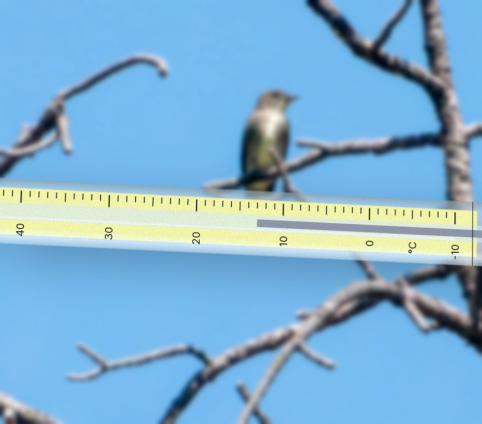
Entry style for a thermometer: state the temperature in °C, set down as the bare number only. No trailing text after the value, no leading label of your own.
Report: 13
